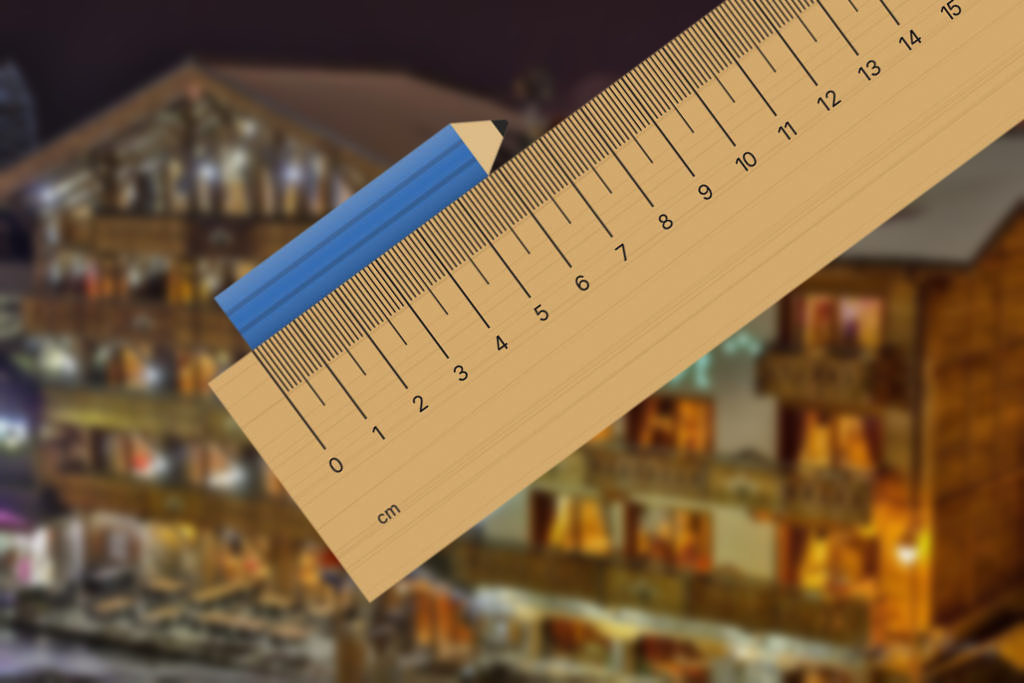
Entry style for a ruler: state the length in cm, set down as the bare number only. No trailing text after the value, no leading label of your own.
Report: 6.7
